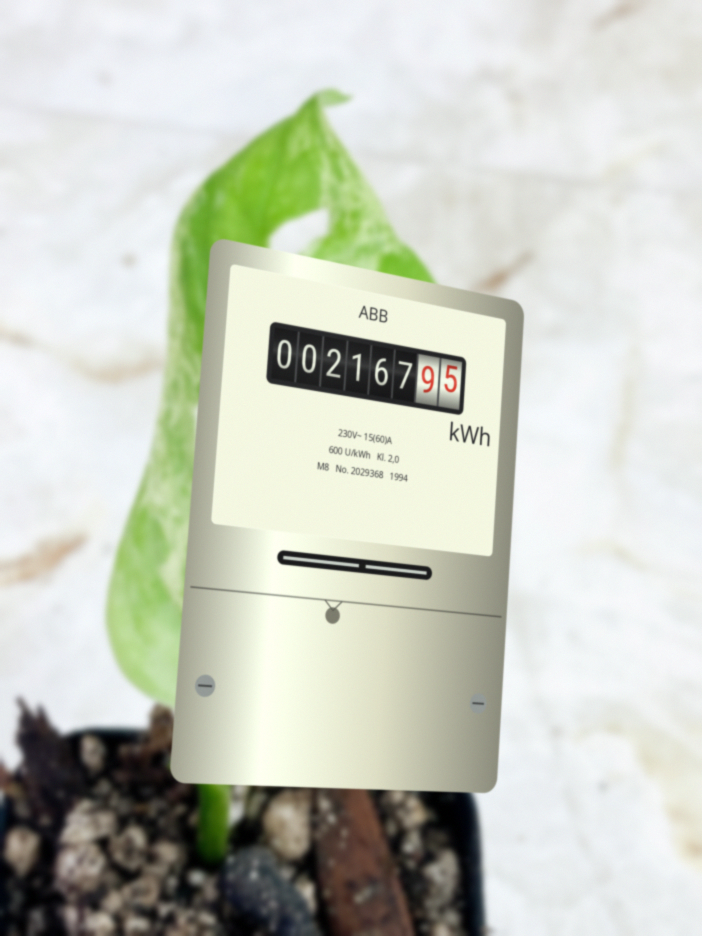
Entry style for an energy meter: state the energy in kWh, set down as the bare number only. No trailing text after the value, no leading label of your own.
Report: 2167.95
